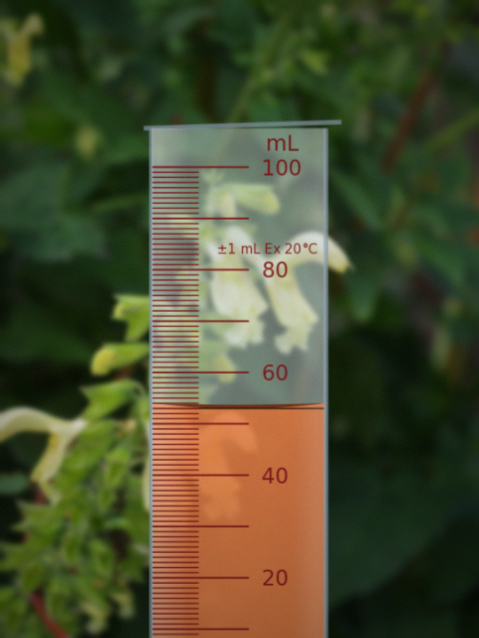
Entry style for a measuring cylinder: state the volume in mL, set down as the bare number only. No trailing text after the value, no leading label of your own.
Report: 53
